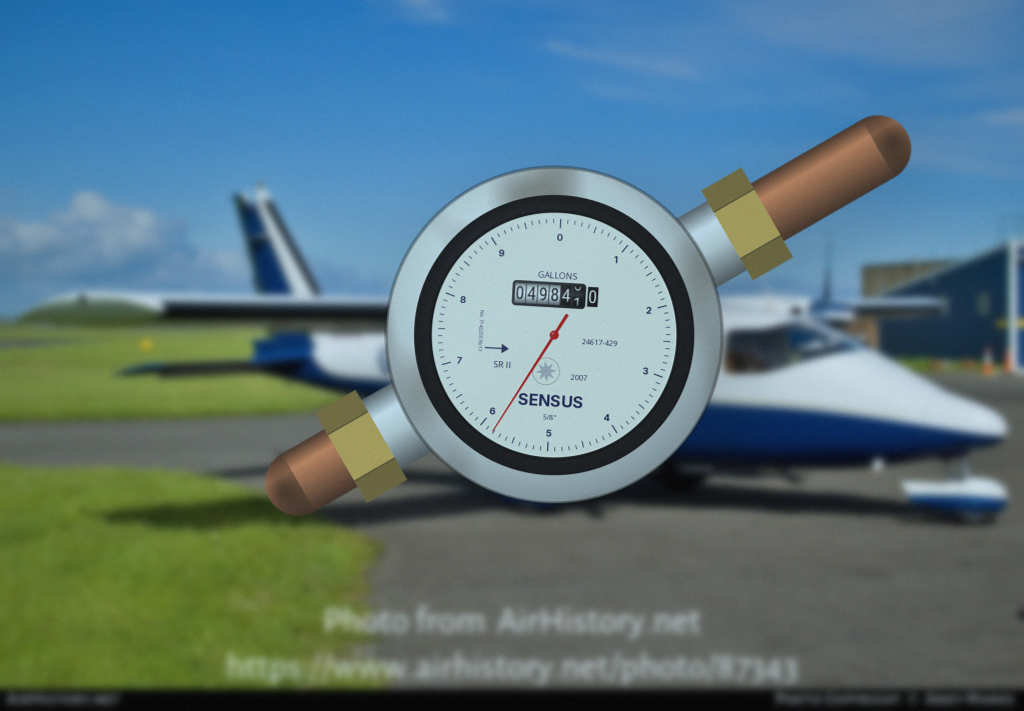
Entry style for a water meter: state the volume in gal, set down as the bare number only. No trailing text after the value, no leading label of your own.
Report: 498405.8
